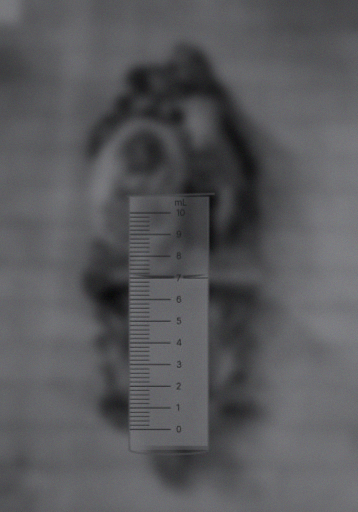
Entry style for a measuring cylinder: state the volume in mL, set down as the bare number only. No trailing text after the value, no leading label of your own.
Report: 7
